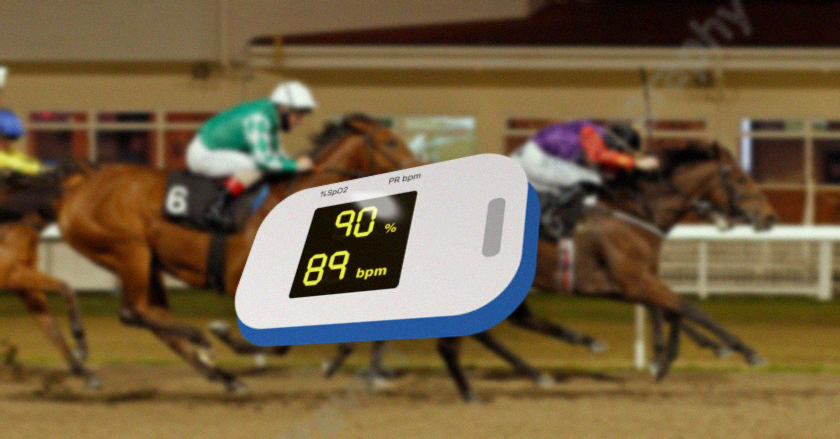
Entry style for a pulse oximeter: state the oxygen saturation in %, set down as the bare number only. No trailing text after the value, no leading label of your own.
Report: 90
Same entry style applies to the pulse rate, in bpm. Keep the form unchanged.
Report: 89
